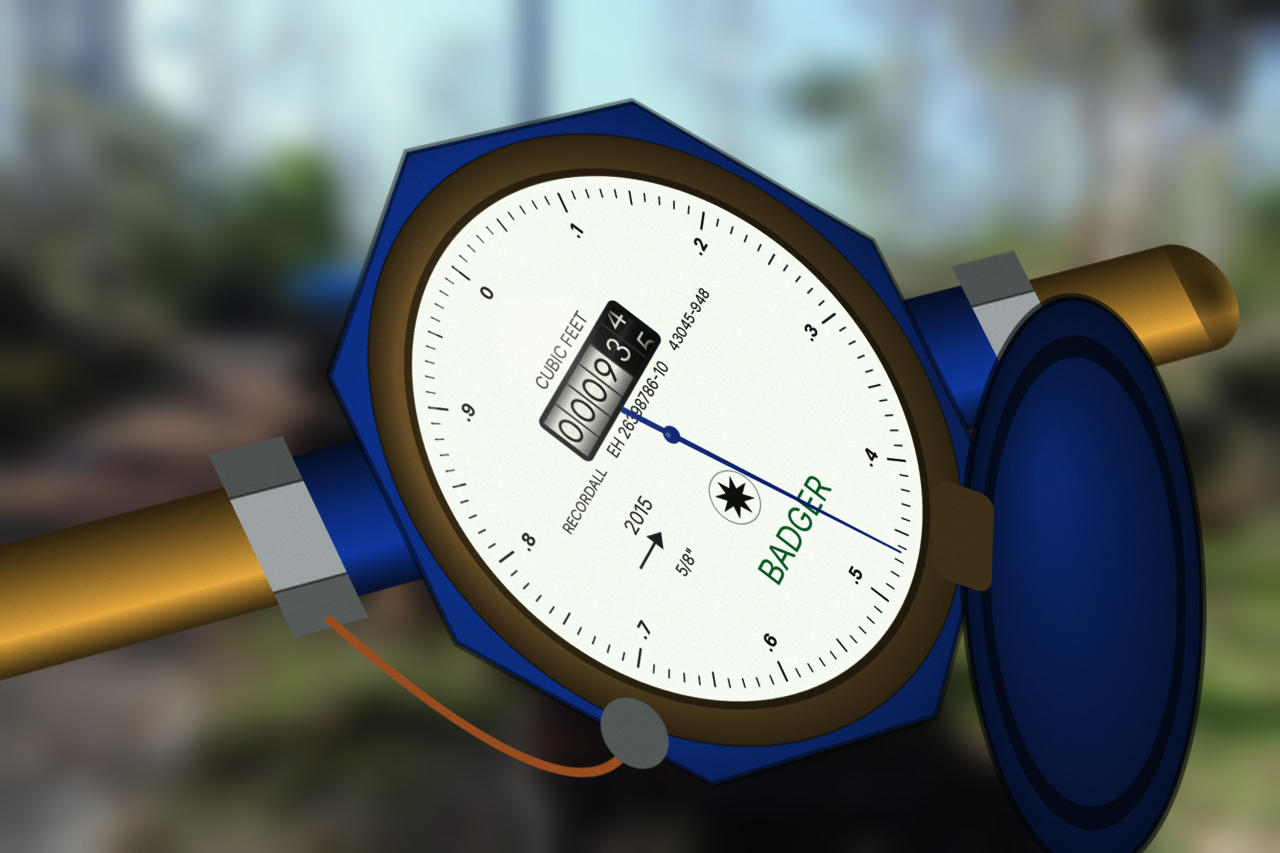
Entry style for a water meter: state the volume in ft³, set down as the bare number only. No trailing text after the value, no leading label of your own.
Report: 934.46
